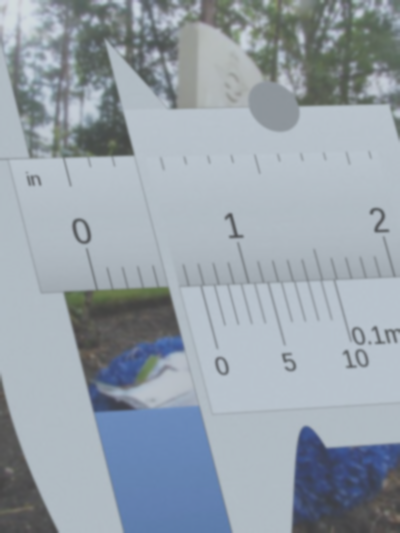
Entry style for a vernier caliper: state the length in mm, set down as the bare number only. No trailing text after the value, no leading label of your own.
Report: 6.8
